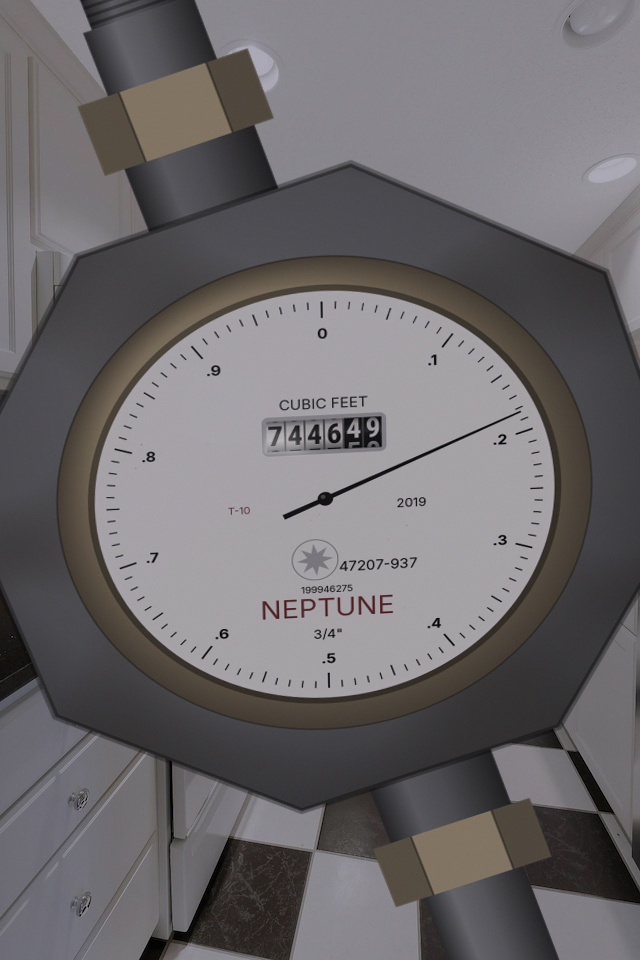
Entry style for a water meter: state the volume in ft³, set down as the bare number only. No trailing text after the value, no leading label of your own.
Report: 744649.18
